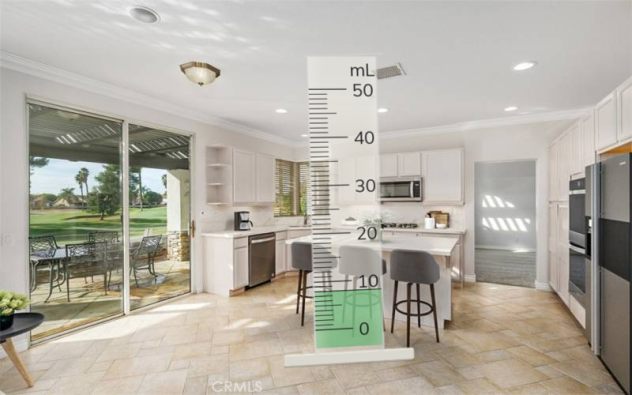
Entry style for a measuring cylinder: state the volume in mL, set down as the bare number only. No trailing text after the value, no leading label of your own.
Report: 8
